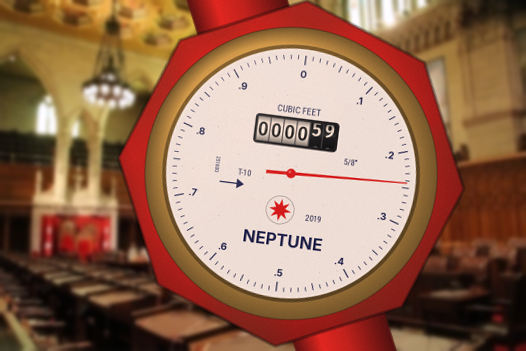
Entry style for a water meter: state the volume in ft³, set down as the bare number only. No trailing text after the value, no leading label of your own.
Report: 59.24
